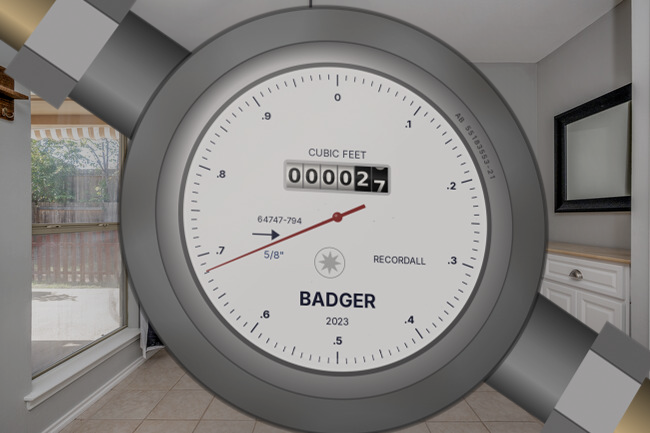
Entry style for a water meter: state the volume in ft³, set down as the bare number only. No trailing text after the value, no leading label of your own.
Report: 26.68
